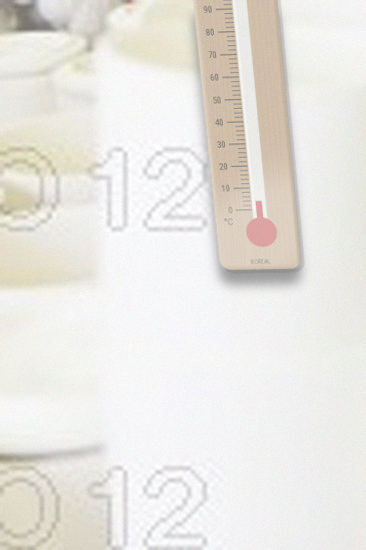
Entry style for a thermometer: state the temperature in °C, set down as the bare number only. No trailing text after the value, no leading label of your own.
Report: 4
